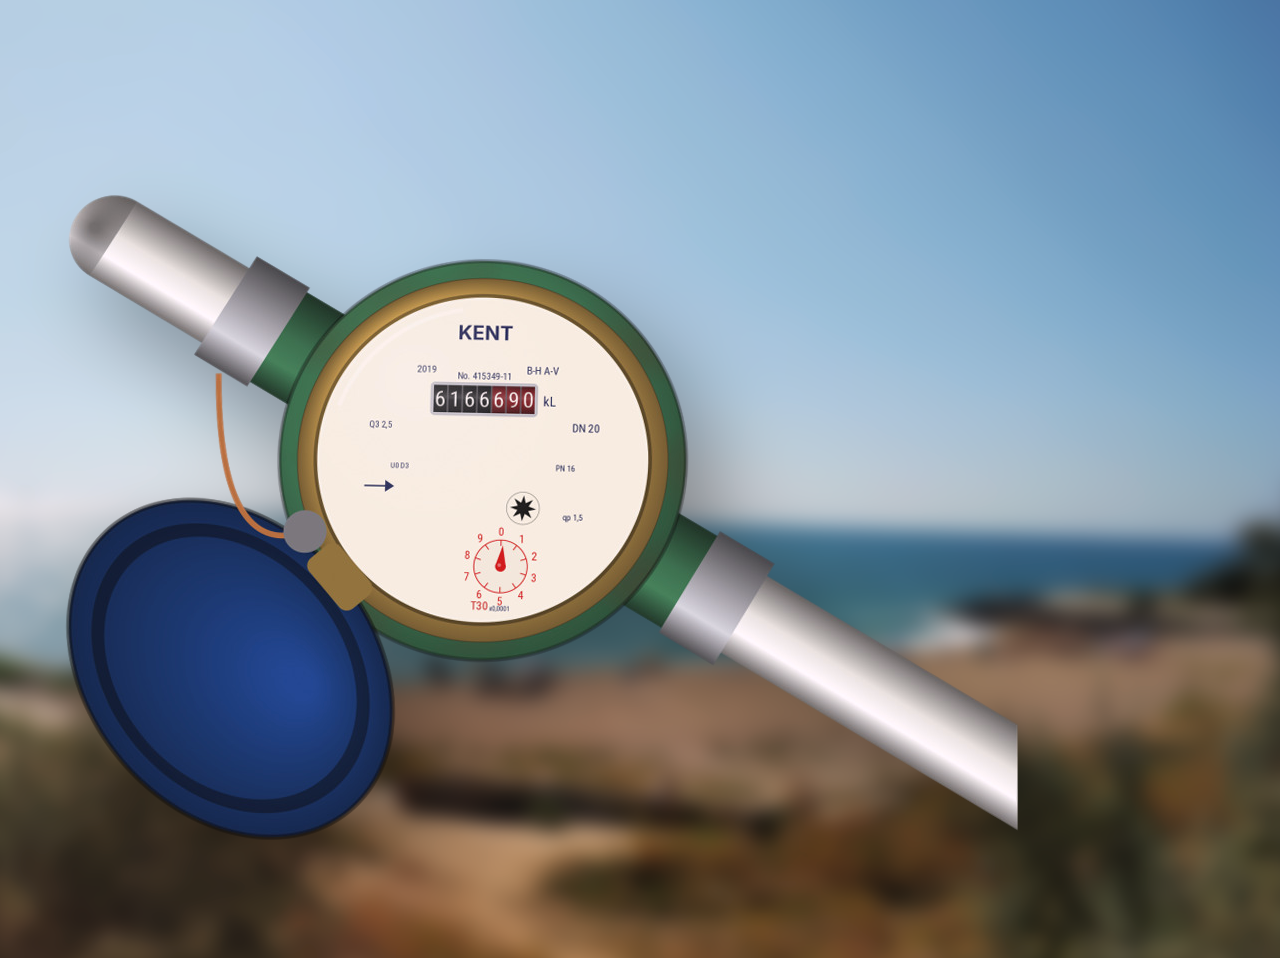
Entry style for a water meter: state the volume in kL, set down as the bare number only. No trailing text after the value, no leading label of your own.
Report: 6166.6900
